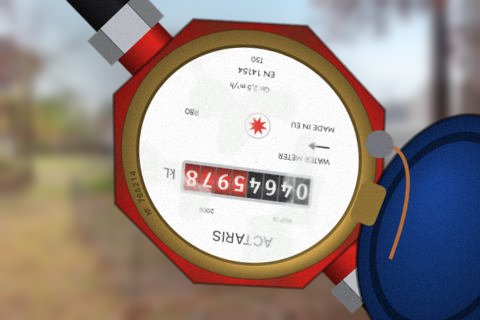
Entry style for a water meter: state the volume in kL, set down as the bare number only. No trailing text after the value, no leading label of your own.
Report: 464.5978
